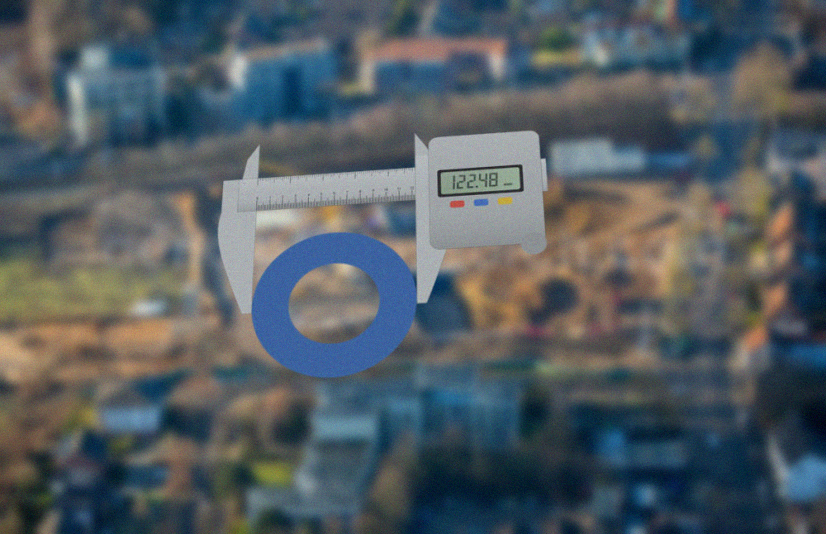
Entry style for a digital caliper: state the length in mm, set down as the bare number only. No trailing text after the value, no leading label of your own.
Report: 122.48
